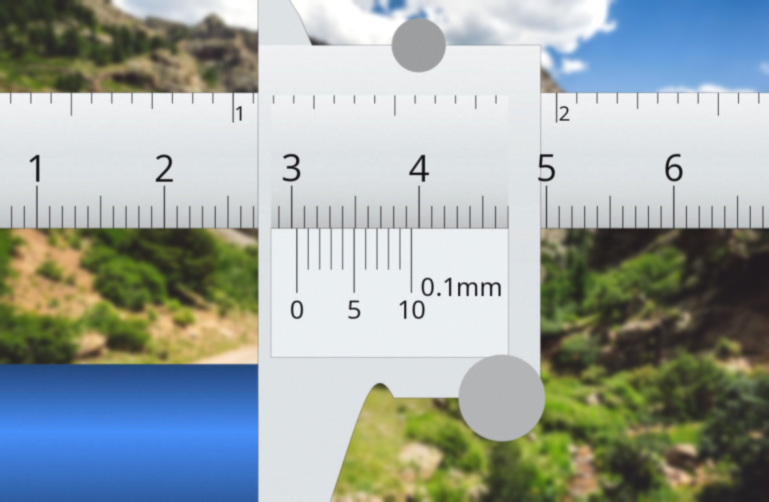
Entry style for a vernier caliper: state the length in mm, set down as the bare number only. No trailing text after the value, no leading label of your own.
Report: 30.4
